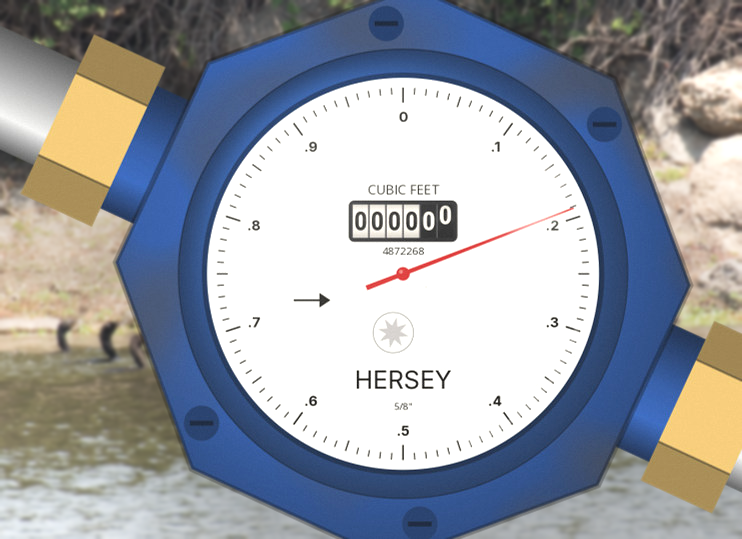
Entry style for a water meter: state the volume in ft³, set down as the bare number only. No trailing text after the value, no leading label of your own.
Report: 0.19
